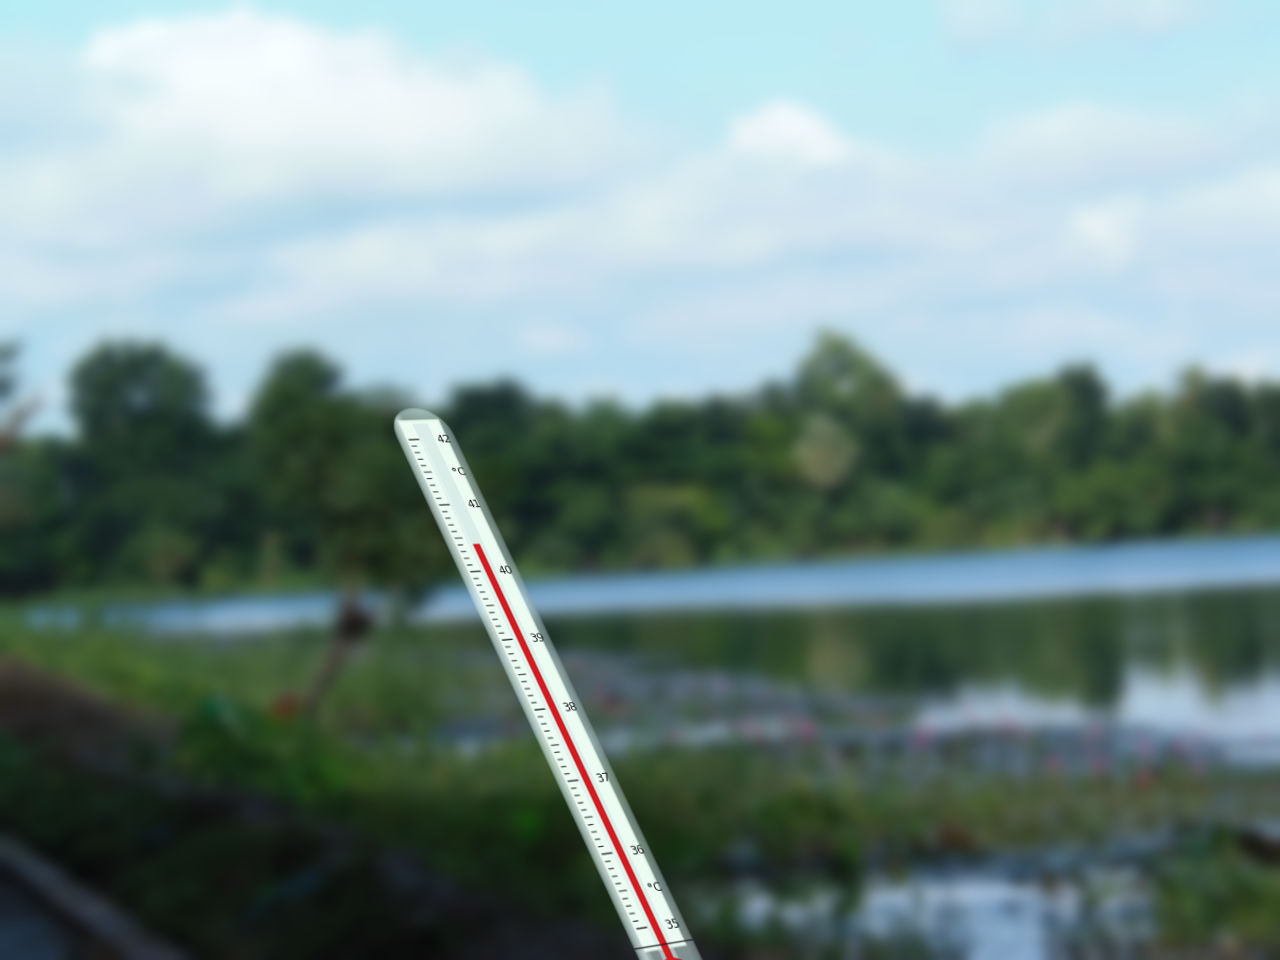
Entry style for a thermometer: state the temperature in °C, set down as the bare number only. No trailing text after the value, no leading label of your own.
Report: 40.4
